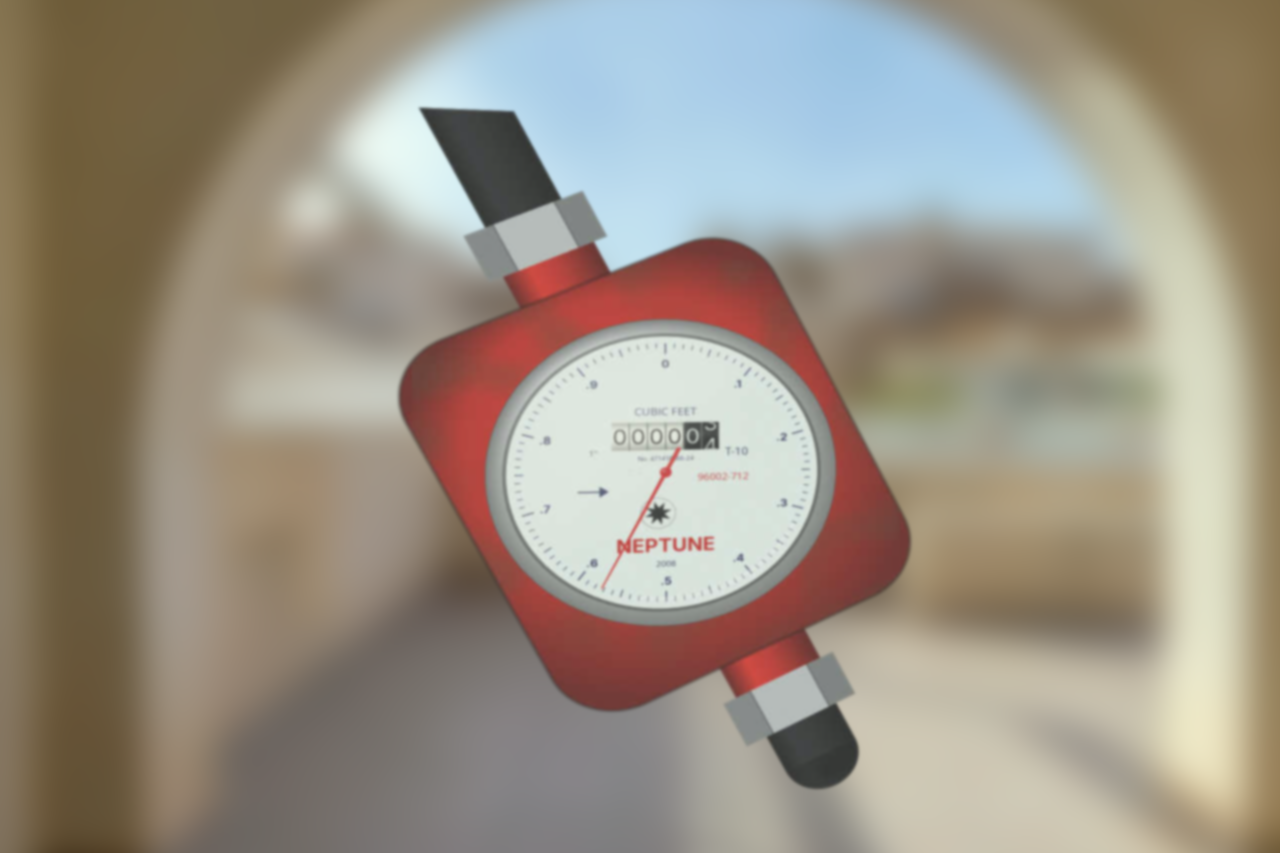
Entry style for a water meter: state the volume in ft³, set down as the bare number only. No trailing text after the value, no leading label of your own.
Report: 3.57
